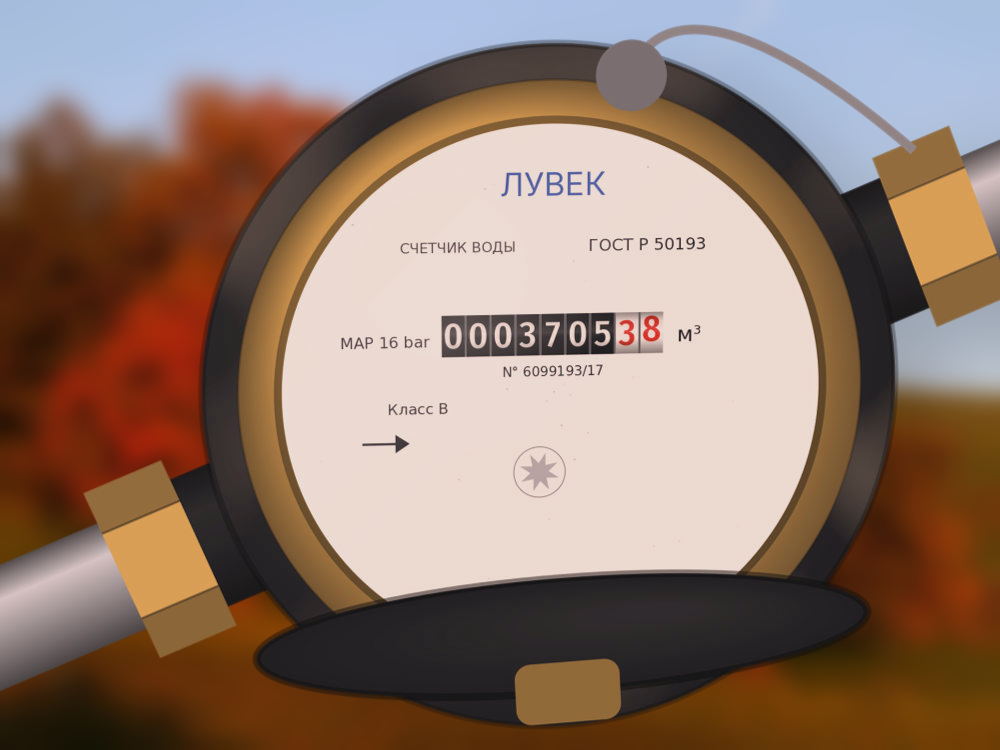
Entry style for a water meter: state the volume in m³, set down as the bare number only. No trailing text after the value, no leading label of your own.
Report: 3705.38
